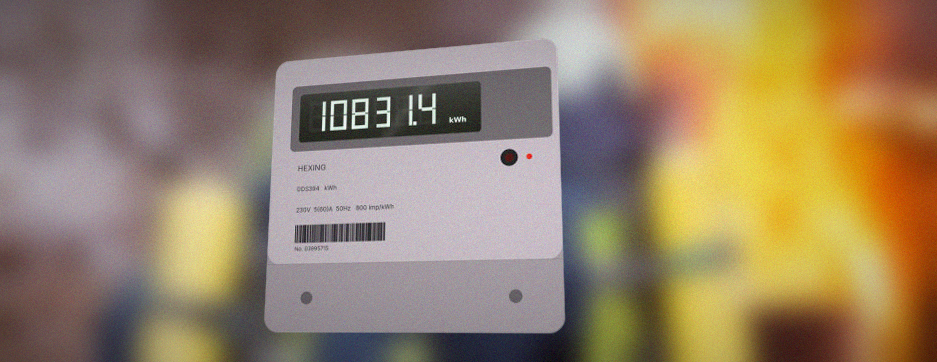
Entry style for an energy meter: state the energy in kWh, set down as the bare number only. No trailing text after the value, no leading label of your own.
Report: 10831.4
